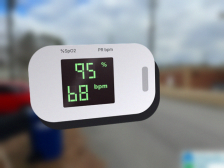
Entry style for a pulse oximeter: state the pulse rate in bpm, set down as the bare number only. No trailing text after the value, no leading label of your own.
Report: 68
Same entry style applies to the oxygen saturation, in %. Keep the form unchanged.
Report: 95
